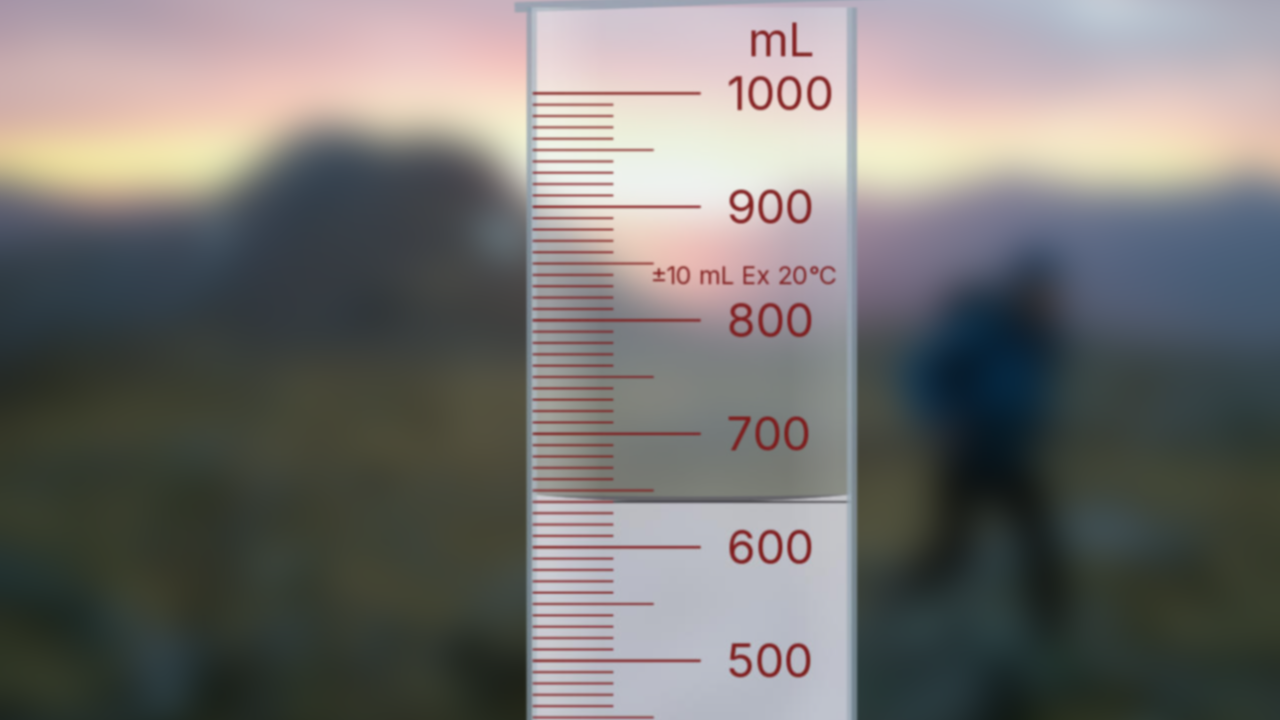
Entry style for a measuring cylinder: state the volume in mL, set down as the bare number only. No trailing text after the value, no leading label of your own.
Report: 640
